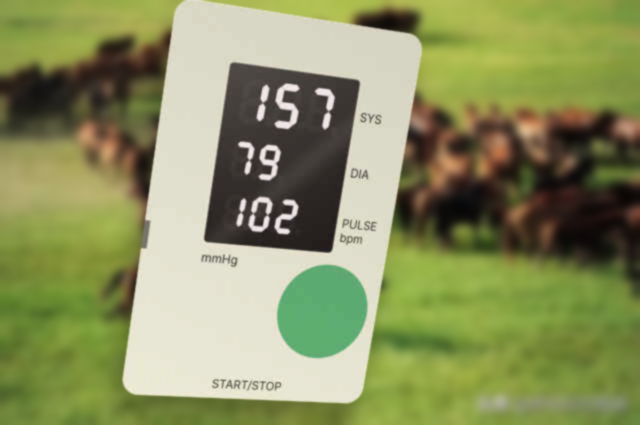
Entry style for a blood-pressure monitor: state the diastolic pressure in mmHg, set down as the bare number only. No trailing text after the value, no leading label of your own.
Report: 79
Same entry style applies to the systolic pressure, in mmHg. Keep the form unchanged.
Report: 157
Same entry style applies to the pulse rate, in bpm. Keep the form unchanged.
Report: 102
